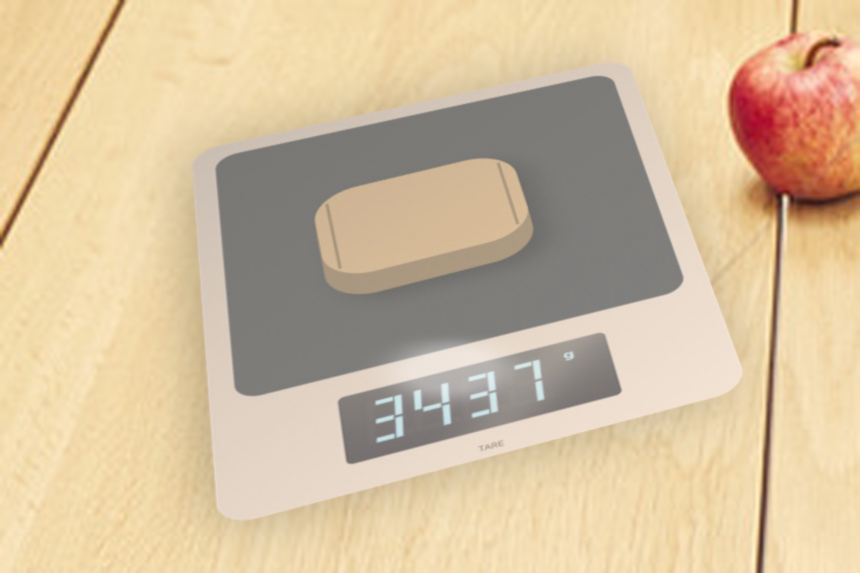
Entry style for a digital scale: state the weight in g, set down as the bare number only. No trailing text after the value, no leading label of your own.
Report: 3437
